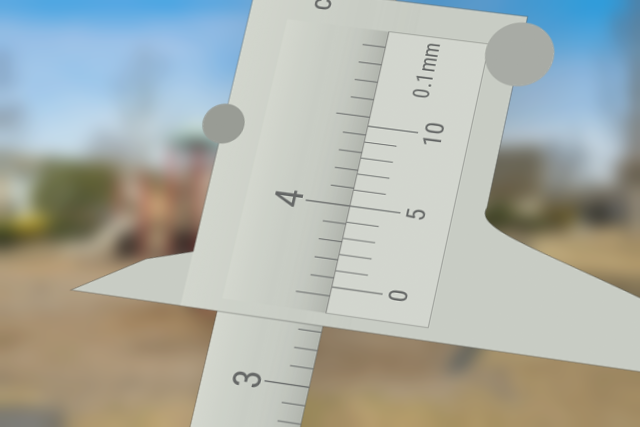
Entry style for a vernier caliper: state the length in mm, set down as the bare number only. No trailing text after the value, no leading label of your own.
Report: 35.5
